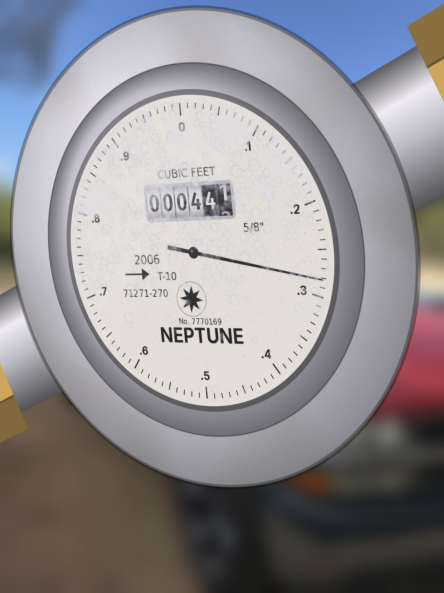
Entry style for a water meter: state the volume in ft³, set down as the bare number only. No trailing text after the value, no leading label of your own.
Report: 441.28
